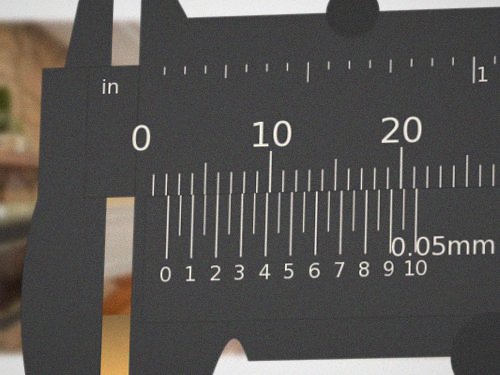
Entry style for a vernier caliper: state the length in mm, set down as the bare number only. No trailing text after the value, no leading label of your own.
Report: 2.2
